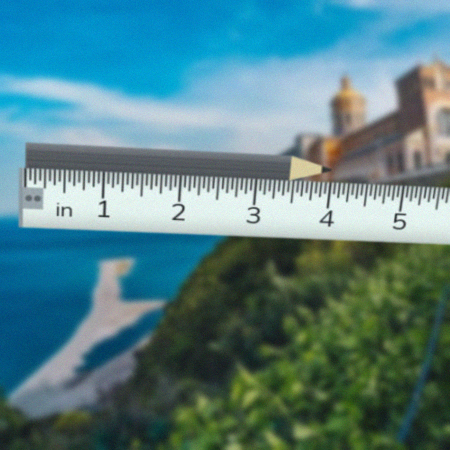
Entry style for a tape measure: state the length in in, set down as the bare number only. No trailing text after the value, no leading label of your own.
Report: 4
